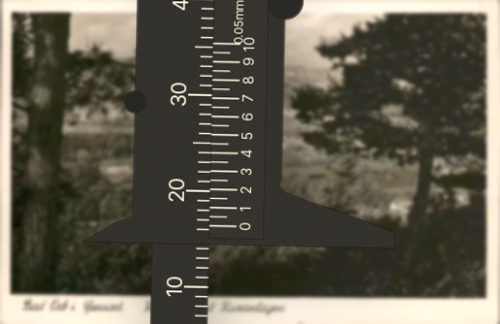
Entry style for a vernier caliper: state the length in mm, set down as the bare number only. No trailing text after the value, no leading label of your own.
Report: 16.4
